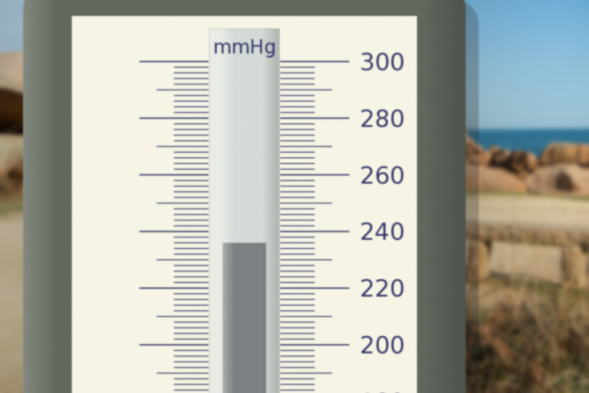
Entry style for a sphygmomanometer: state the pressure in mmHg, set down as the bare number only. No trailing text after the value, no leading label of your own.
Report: 236
